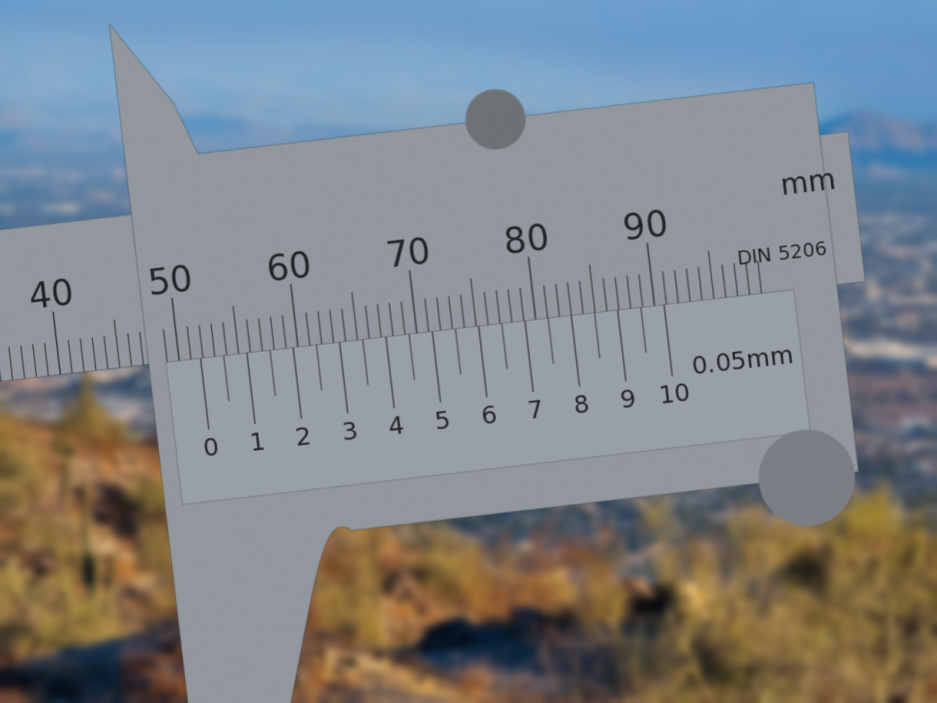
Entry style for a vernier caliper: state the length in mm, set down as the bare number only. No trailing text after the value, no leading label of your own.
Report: 51.8
